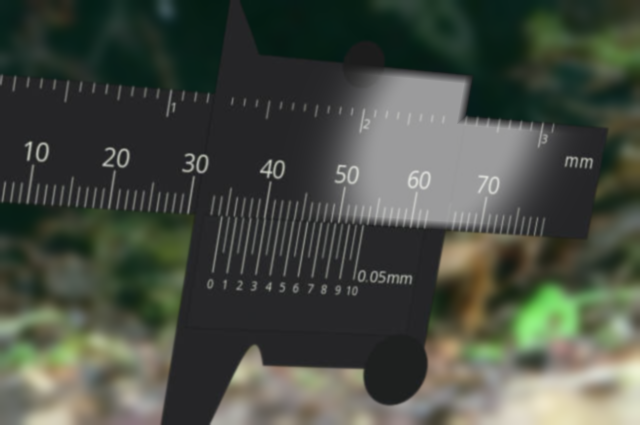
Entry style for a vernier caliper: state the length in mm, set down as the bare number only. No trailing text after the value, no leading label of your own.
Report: 34.4
